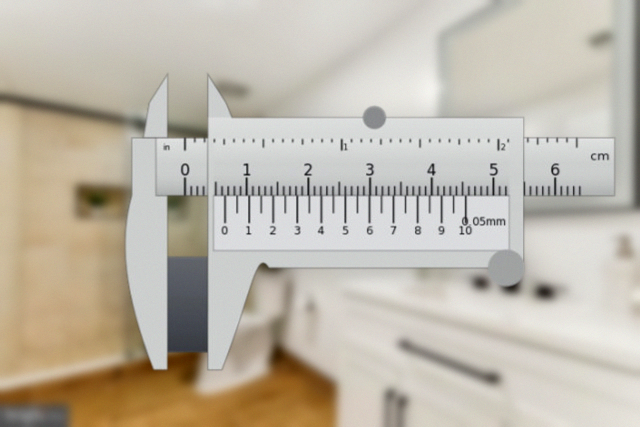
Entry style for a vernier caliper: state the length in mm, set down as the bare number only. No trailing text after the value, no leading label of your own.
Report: 6.5
